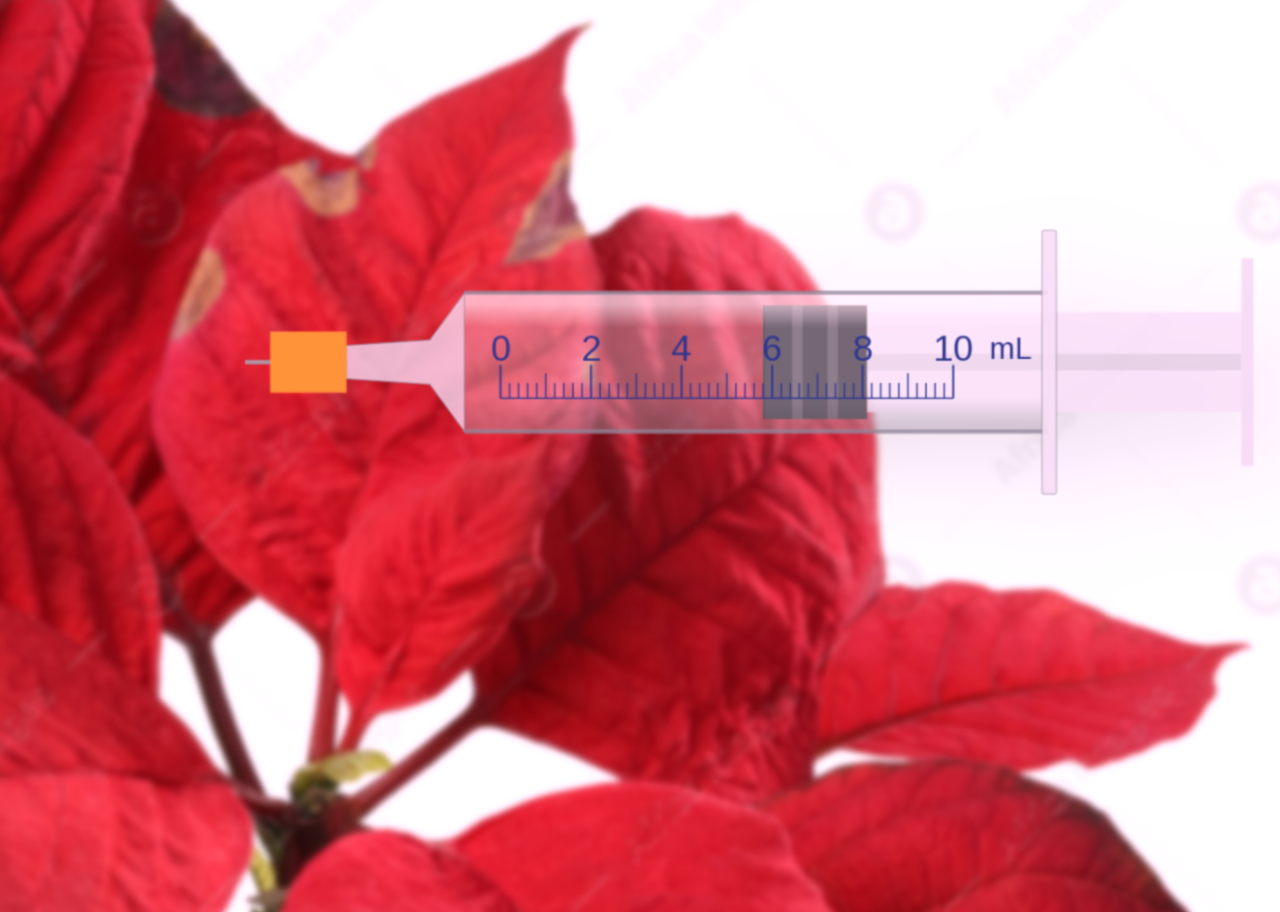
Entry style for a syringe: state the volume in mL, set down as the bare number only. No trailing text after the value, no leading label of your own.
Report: 5.8
